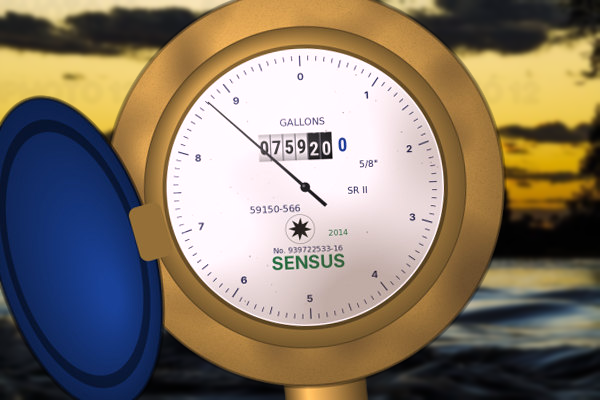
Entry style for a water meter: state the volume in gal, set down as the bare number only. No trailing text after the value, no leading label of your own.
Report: 759198.7
